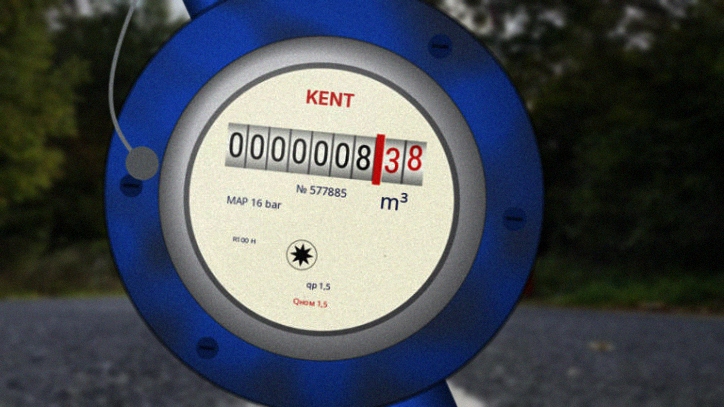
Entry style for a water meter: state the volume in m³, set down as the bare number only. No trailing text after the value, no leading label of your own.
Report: 8.38
